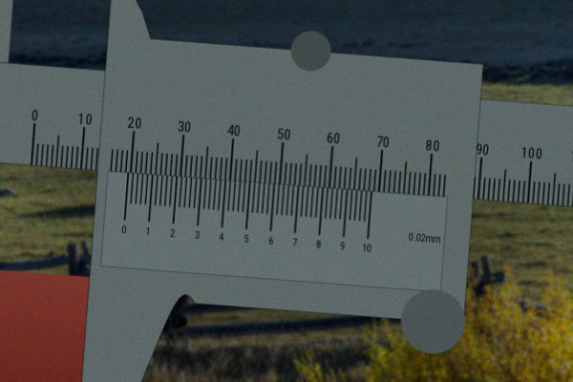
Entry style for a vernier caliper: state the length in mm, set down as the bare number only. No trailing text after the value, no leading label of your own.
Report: 19.5
